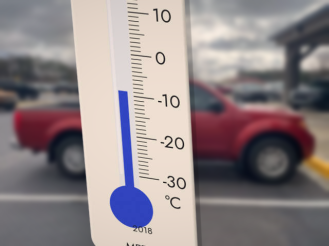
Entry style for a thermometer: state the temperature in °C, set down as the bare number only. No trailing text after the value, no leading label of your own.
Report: -9
